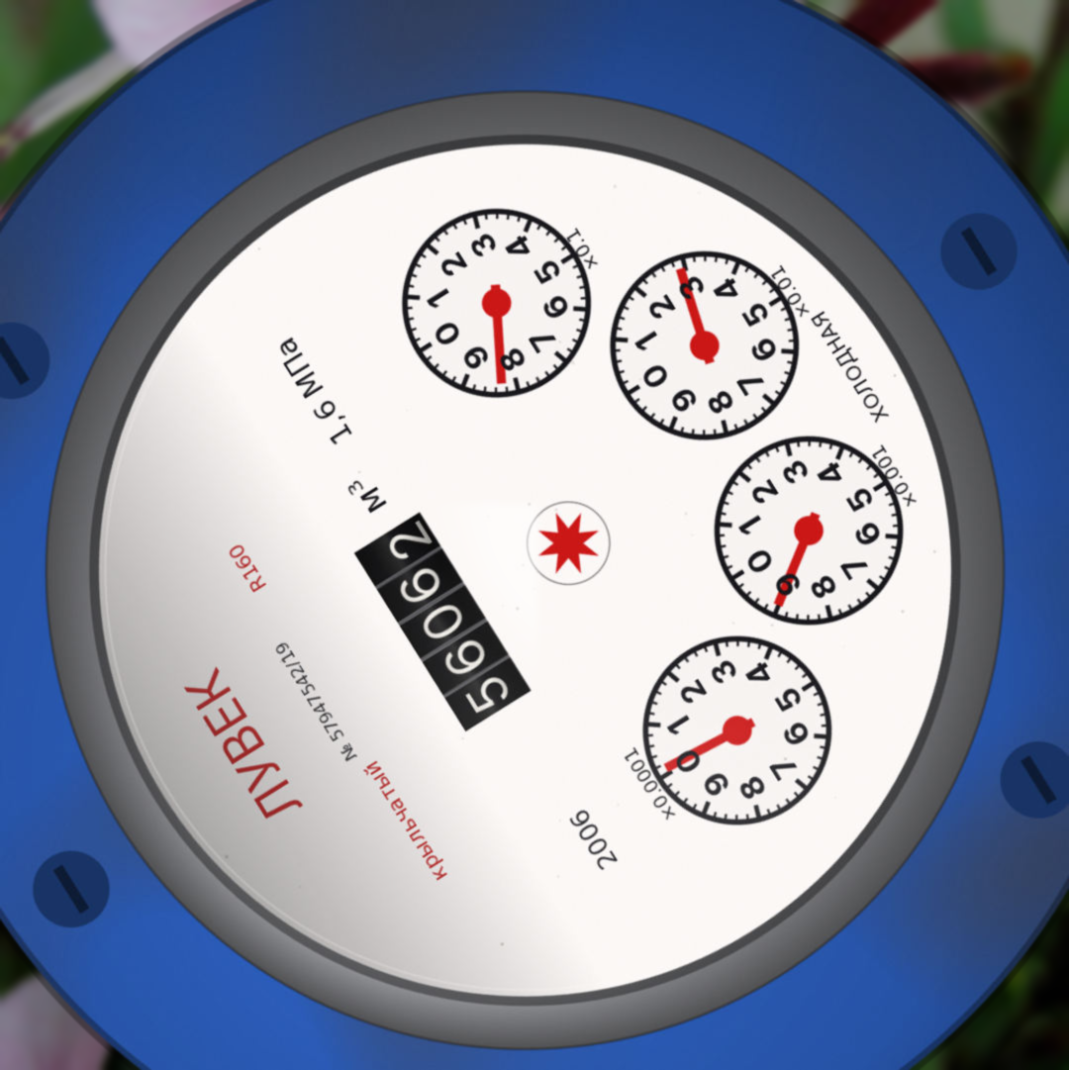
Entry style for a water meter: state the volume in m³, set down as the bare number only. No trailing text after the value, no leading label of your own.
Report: 56061.8290
